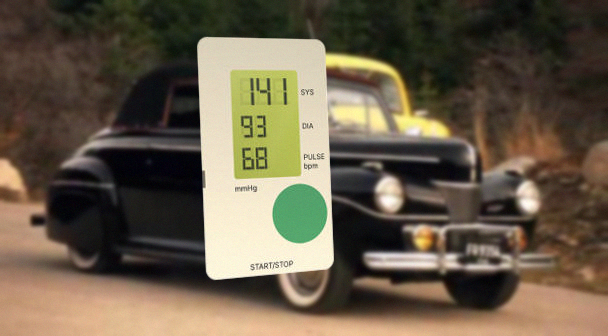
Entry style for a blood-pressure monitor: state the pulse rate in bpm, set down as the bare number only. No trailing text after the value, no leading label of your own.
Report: 68
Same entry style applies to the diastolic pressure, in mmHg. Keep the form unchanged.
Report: 93
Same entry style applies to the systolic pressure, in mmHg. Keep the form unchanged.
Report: 141
